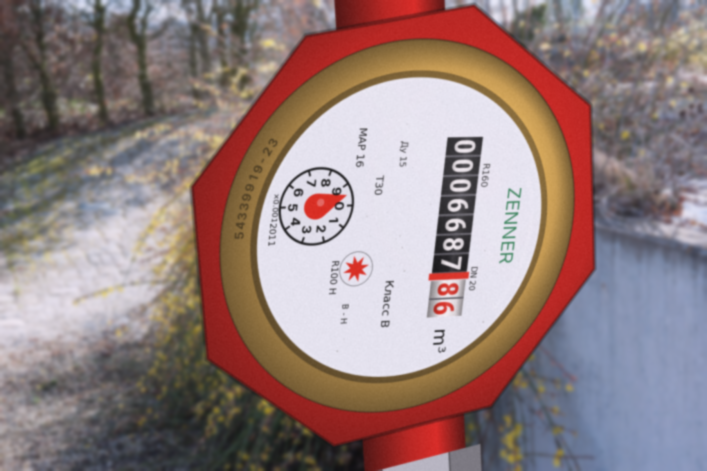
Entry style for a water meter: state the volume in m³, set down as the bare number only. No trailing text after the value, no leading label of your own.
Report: 6687.859
